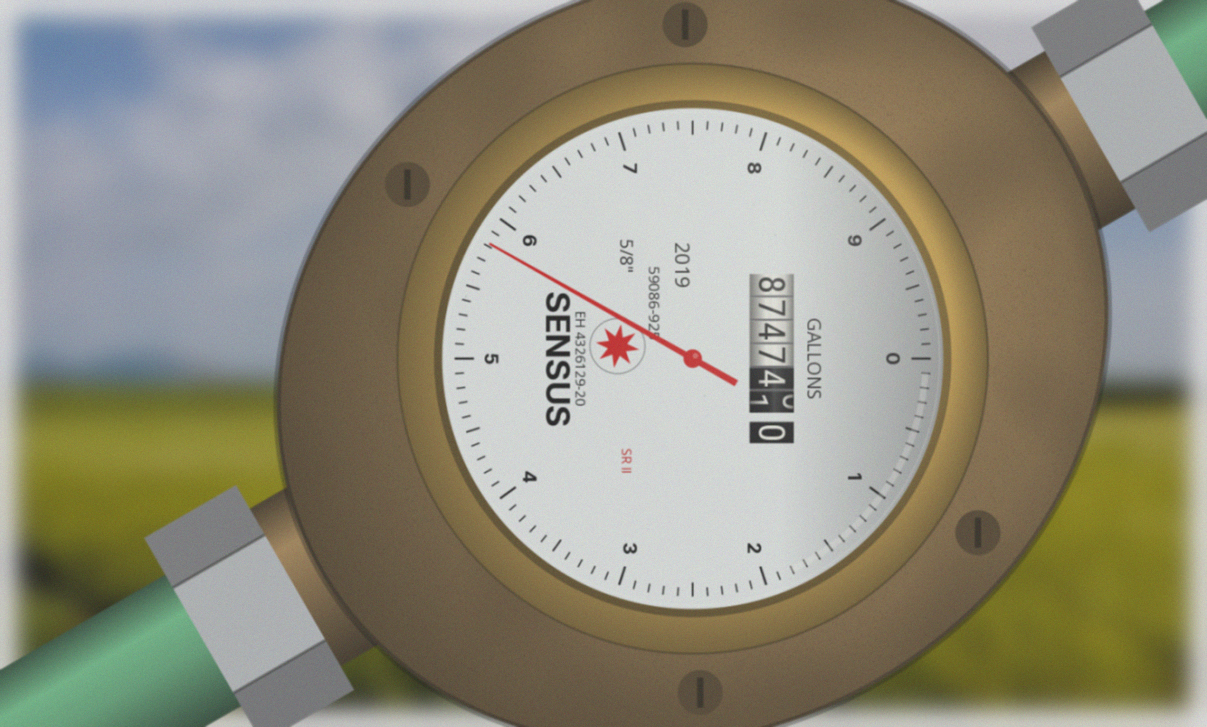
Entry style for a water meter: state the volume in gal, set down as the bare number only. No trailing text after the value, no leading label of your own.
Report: 8747405.8
